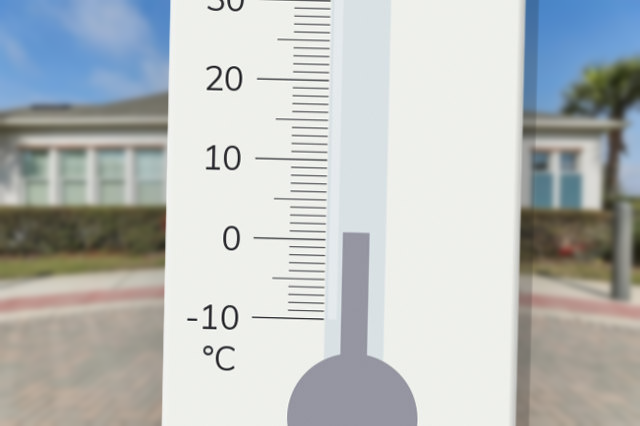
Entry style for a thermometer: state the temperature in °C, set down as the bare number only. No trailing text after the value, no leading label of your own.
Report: 1
